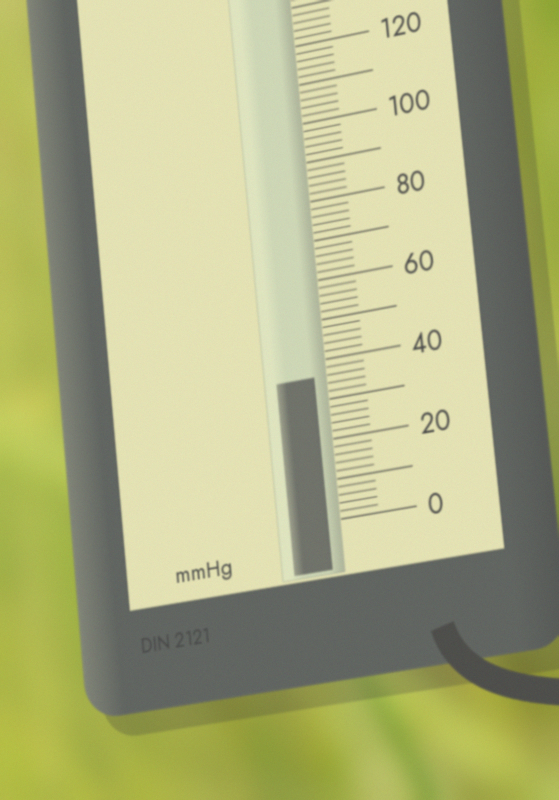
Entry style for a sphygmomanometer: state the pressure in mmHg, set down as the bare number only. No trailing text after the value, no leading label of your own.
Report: 36
